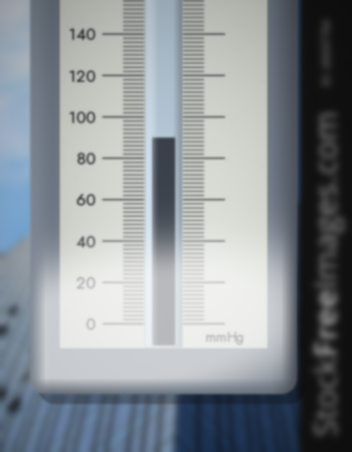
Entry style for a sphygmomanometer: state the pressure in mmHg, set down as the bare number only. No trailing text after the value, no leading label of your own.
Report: 90
